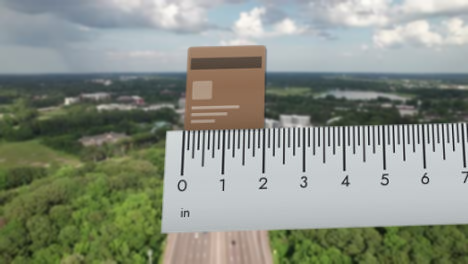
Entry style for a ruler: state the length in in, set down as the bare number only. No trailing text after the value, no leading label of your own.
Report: 2
